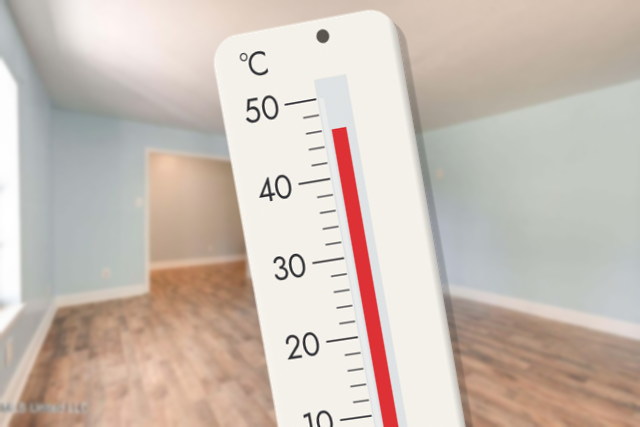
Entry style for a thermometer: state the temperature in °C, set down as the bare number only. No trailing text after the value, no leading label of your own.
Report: 46
